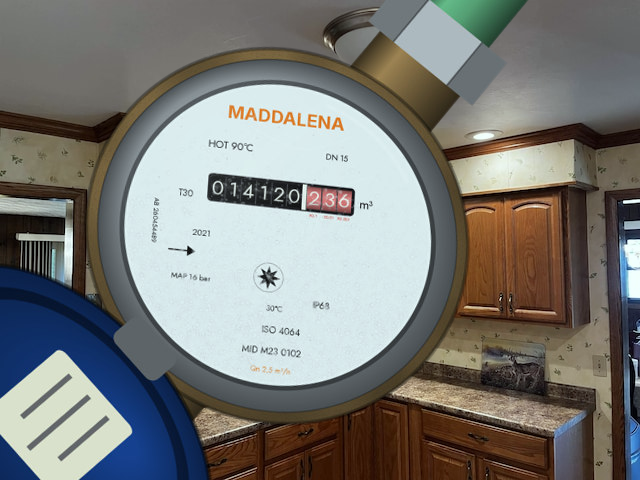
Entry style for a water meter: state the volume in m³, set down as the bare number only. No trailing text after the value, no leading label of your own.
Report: 14120.236
